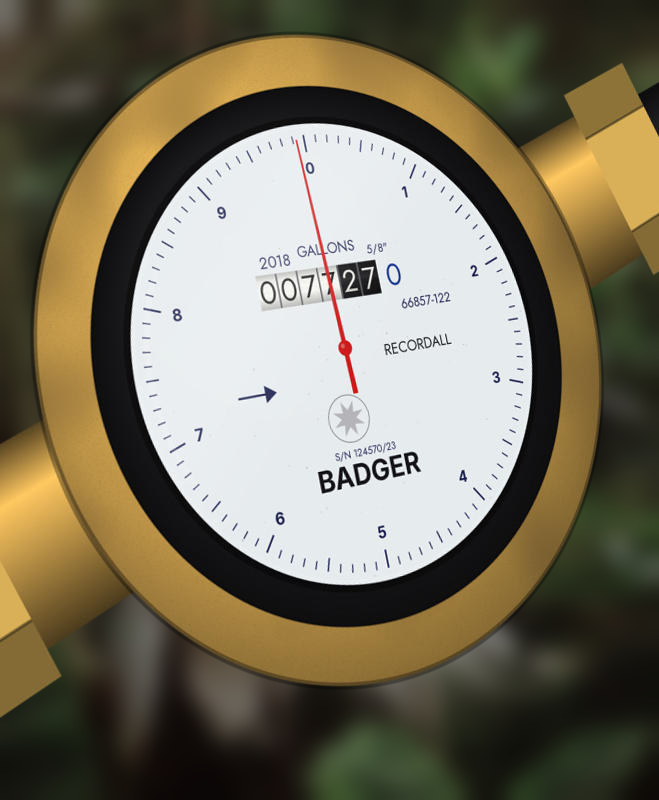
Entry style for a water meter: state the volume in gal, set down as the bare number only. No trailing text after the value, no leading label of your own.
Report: 77269.9
